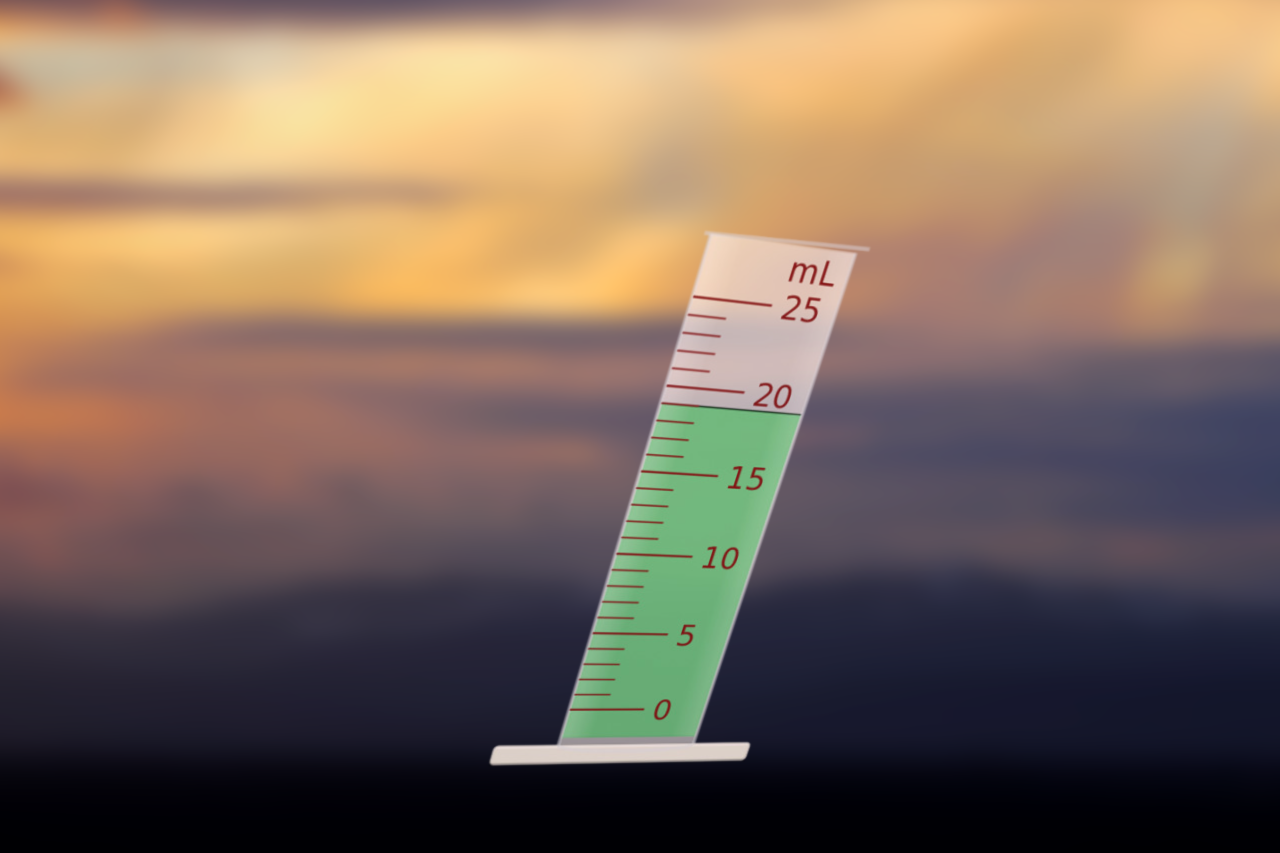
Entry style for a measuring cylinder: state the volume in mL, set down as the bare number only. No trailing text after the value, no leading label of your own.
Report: 19
